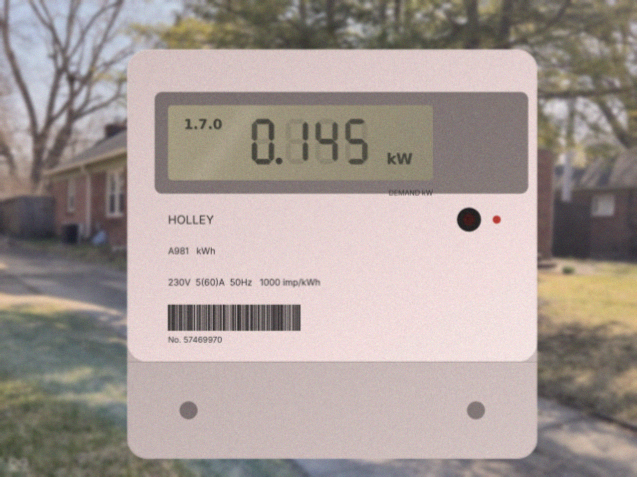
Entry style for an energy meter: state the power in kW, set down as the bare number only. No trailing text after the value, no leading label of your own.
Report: 0.145
